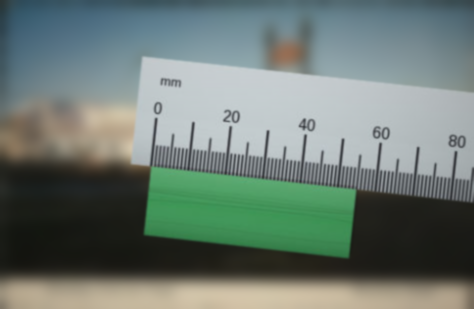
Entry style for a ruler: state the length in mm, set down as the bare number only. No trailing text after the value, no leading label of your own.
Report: 55
